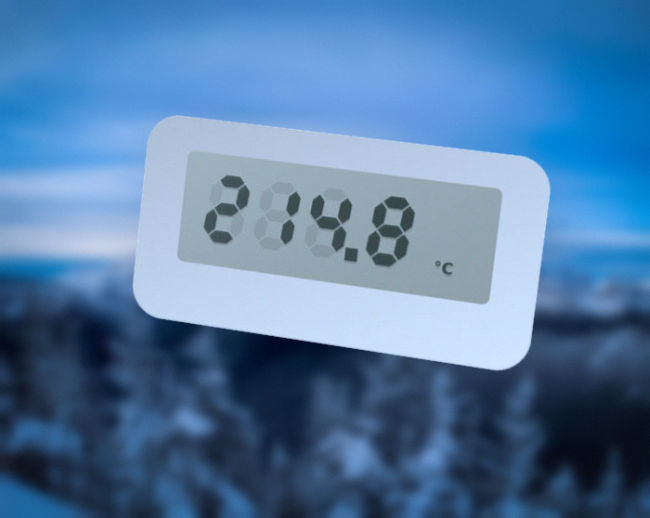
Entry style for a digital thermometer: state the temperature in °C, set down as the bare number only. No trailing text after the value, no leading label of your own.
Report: 214.8
